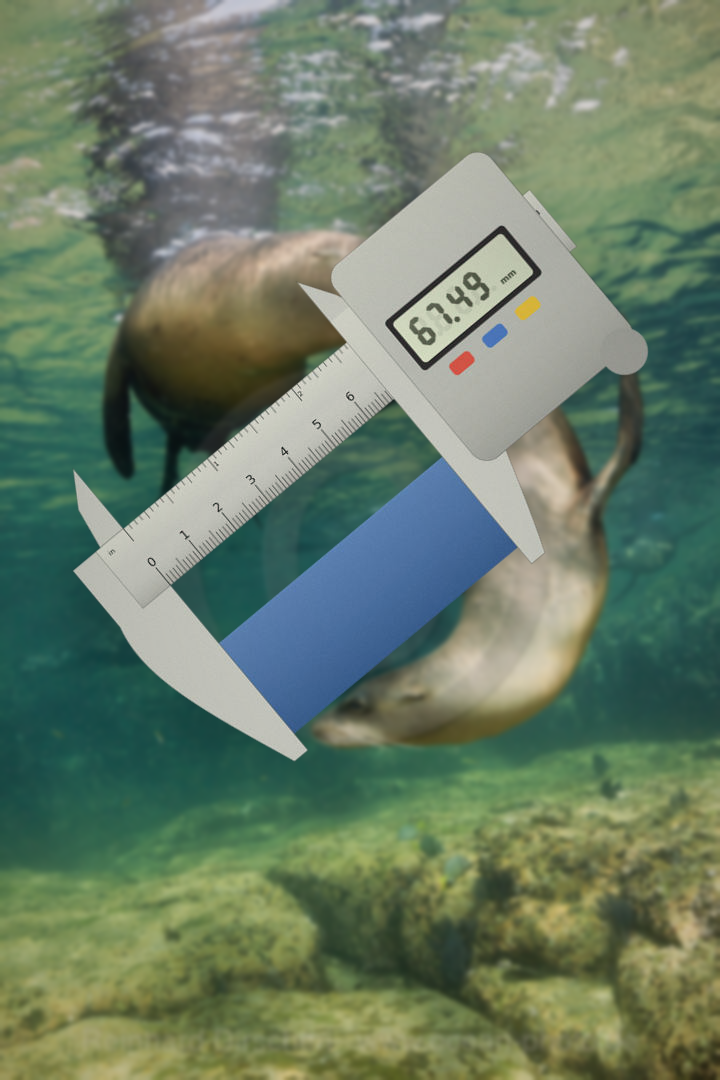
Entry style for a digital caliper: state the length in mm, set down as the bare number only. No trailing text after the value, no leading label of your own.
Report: 67.49
